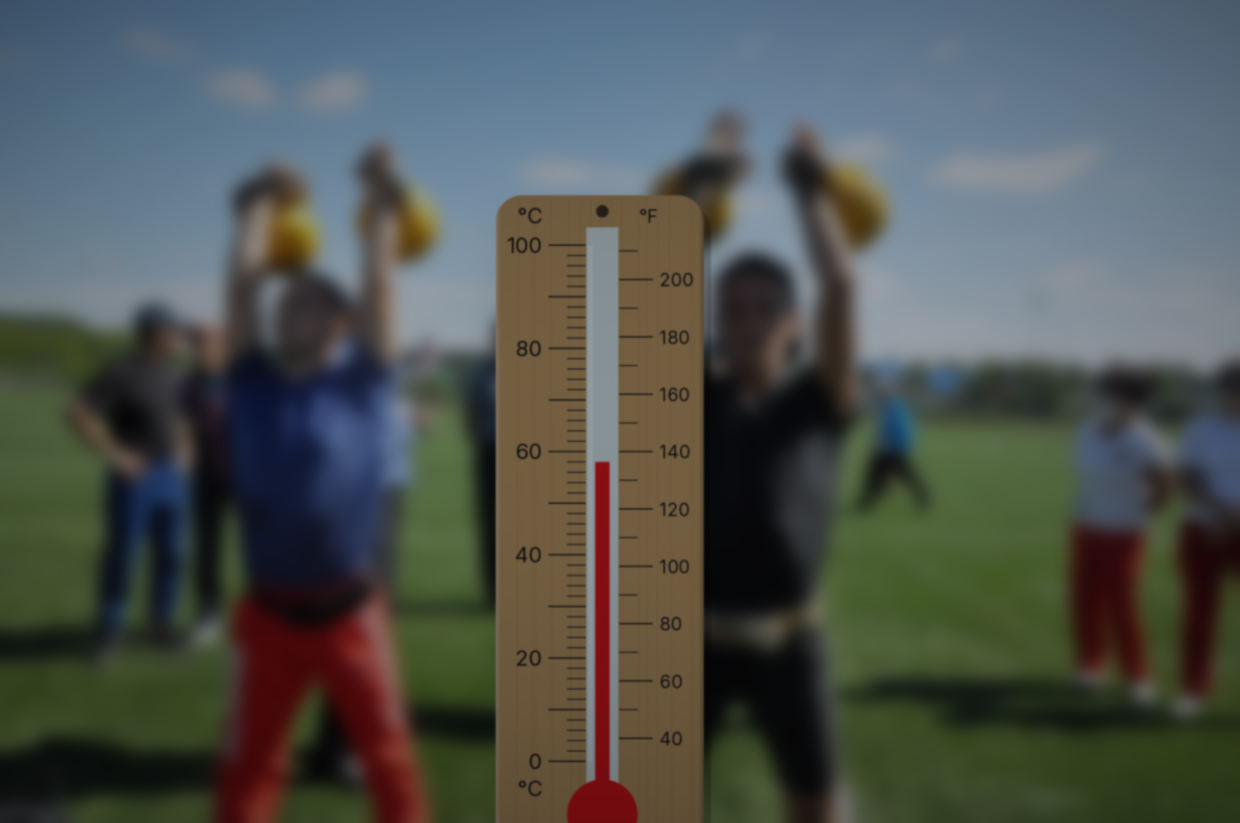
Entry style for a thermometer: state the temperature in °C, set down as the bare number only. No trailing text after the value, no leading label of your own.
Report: 58
